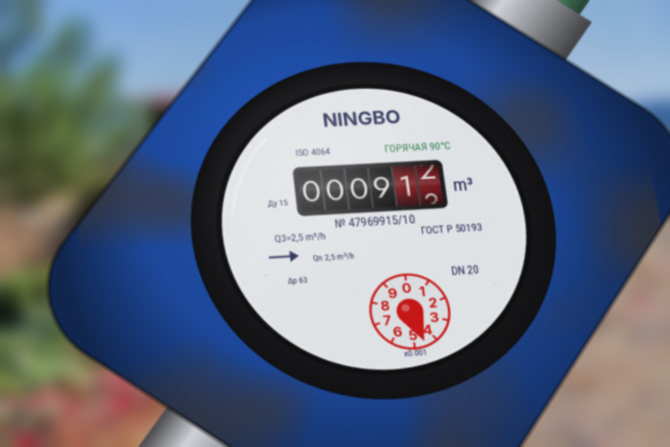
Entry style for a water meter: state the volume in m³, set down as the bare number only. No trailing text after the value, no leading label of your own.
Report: 9.124
